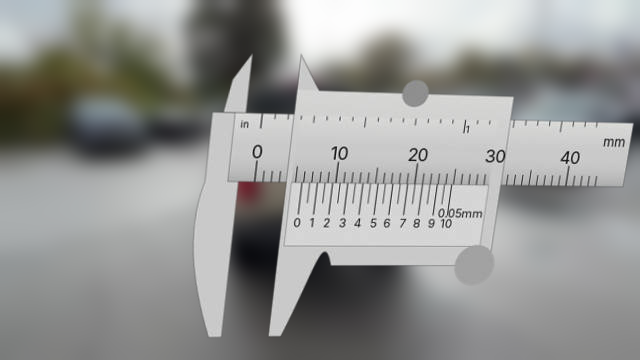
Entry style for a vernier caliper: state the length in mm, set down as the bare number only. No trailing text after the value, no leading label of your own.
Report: 5.8
